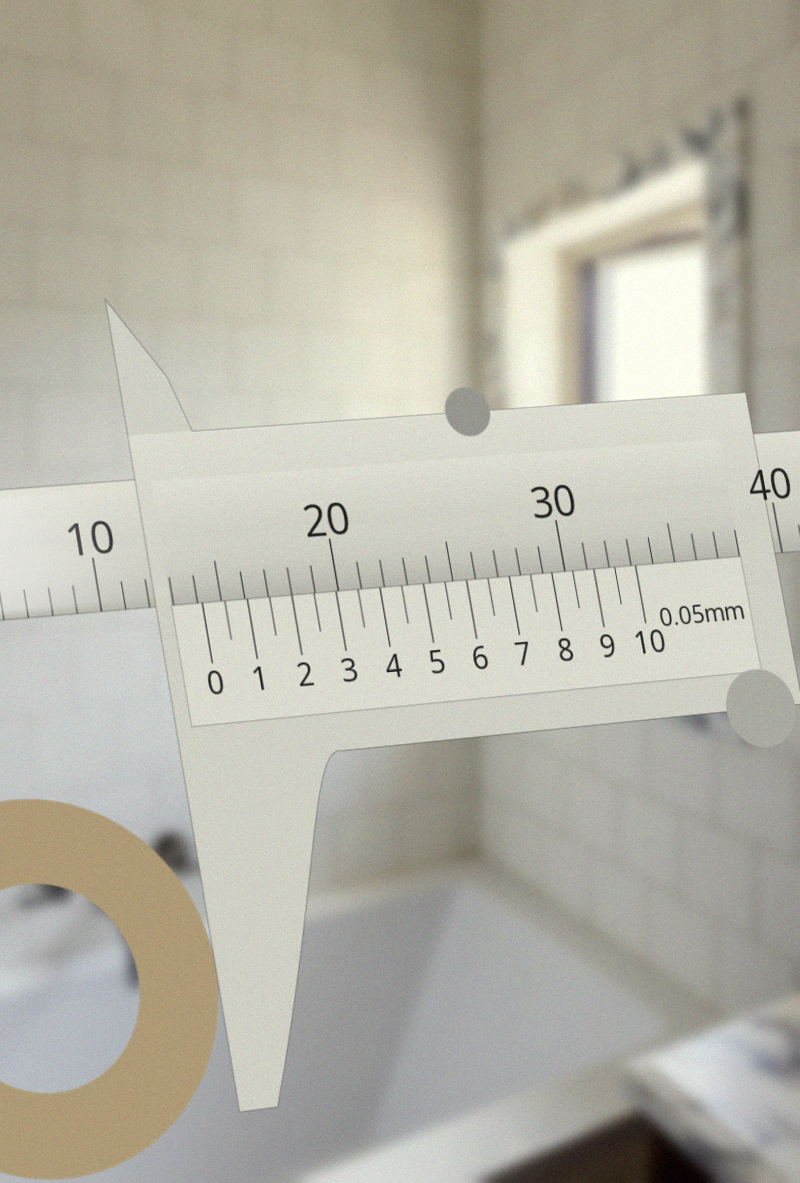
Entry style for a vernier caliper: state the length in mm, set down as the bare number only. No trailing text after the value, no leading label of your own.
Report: 14.2
